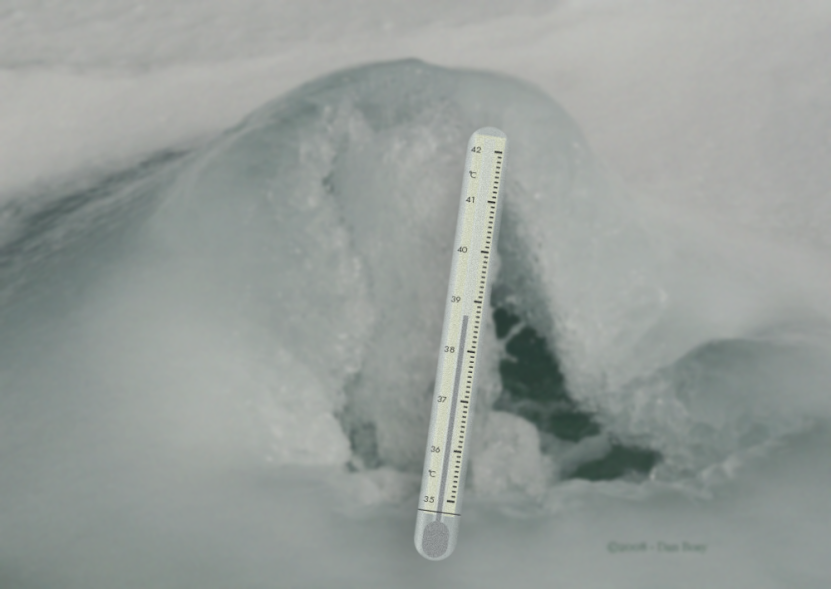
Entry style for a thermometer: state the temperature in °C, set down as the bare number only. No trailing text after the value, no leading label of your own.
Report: 38.7
